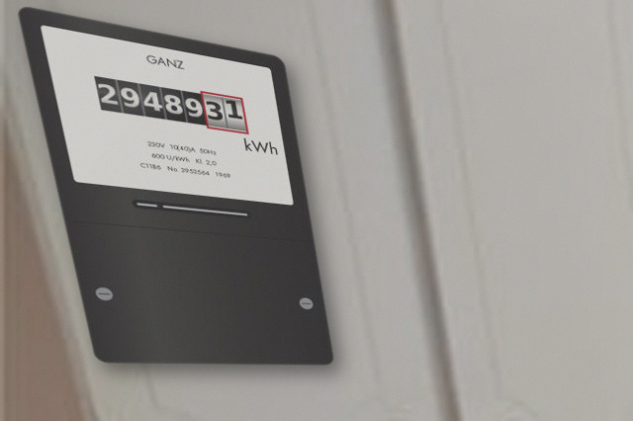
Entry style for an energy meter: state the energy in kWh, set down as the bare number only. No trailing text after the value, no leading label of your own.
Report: 29489.31
